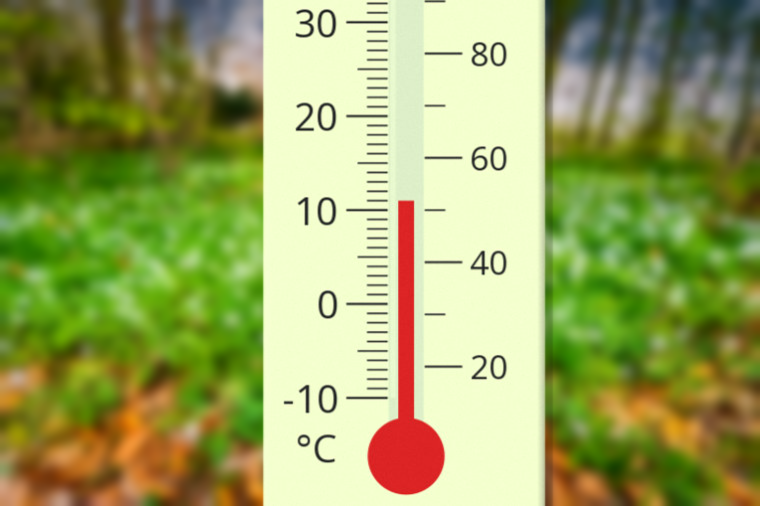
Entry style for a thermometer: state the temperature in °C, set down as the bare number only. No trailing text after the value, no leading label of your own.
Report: 11
